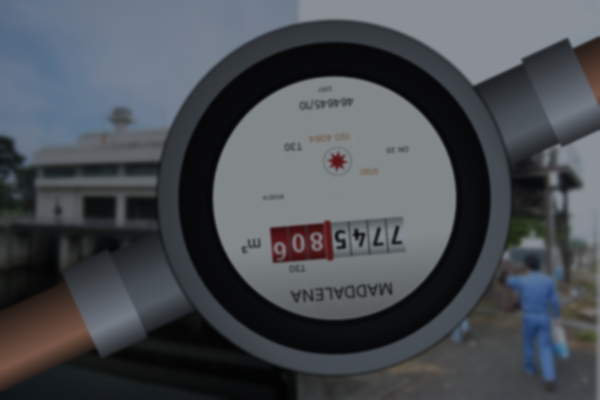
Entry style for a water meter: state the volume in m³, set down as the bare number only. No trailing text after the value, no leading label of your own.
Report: 7745.806
